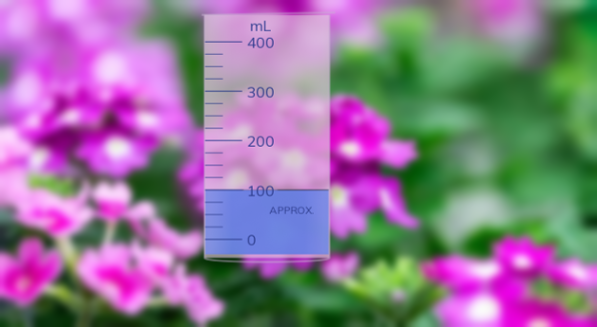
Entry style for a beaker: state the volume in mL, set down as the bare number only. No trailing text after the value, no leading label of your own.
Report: 100
